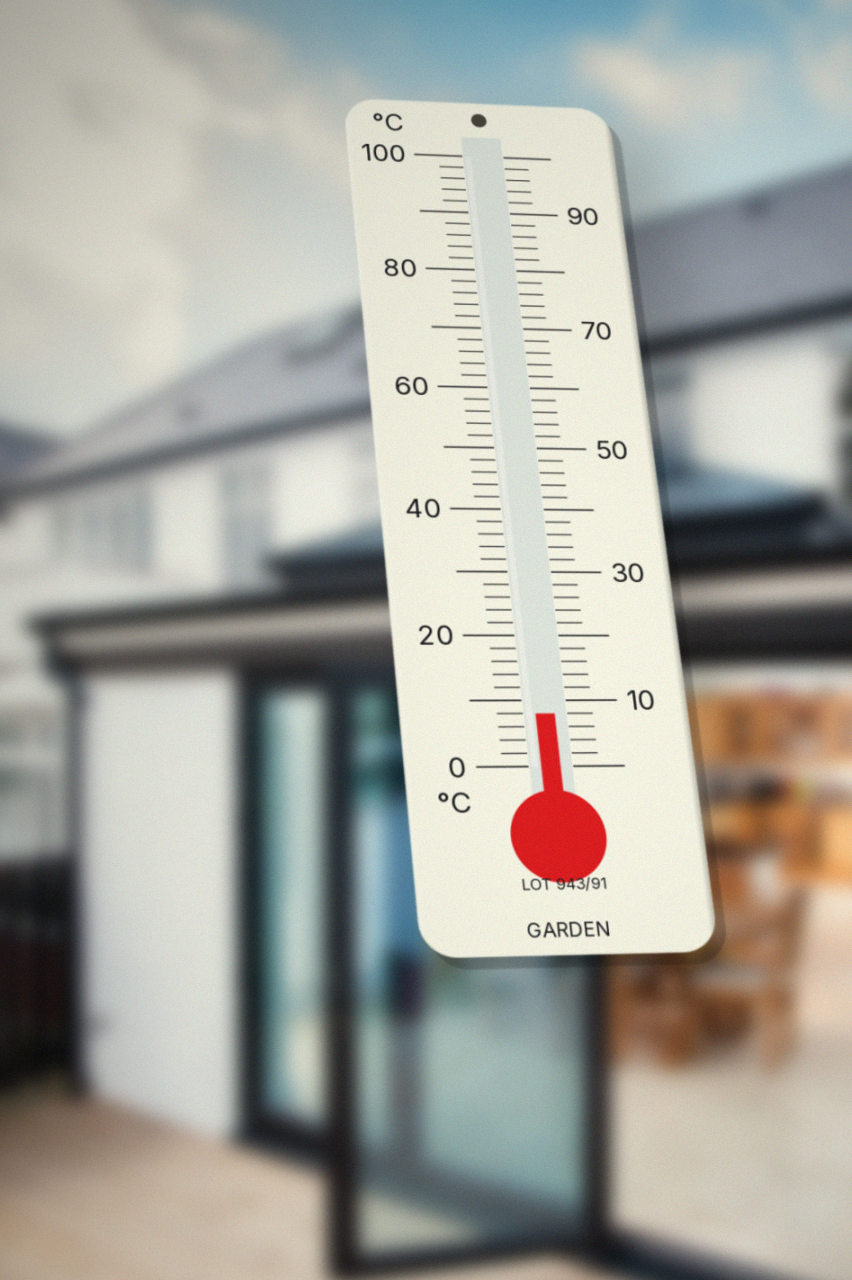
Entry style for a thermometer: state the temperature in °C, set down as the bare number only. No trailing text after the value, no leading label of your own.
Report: 8
